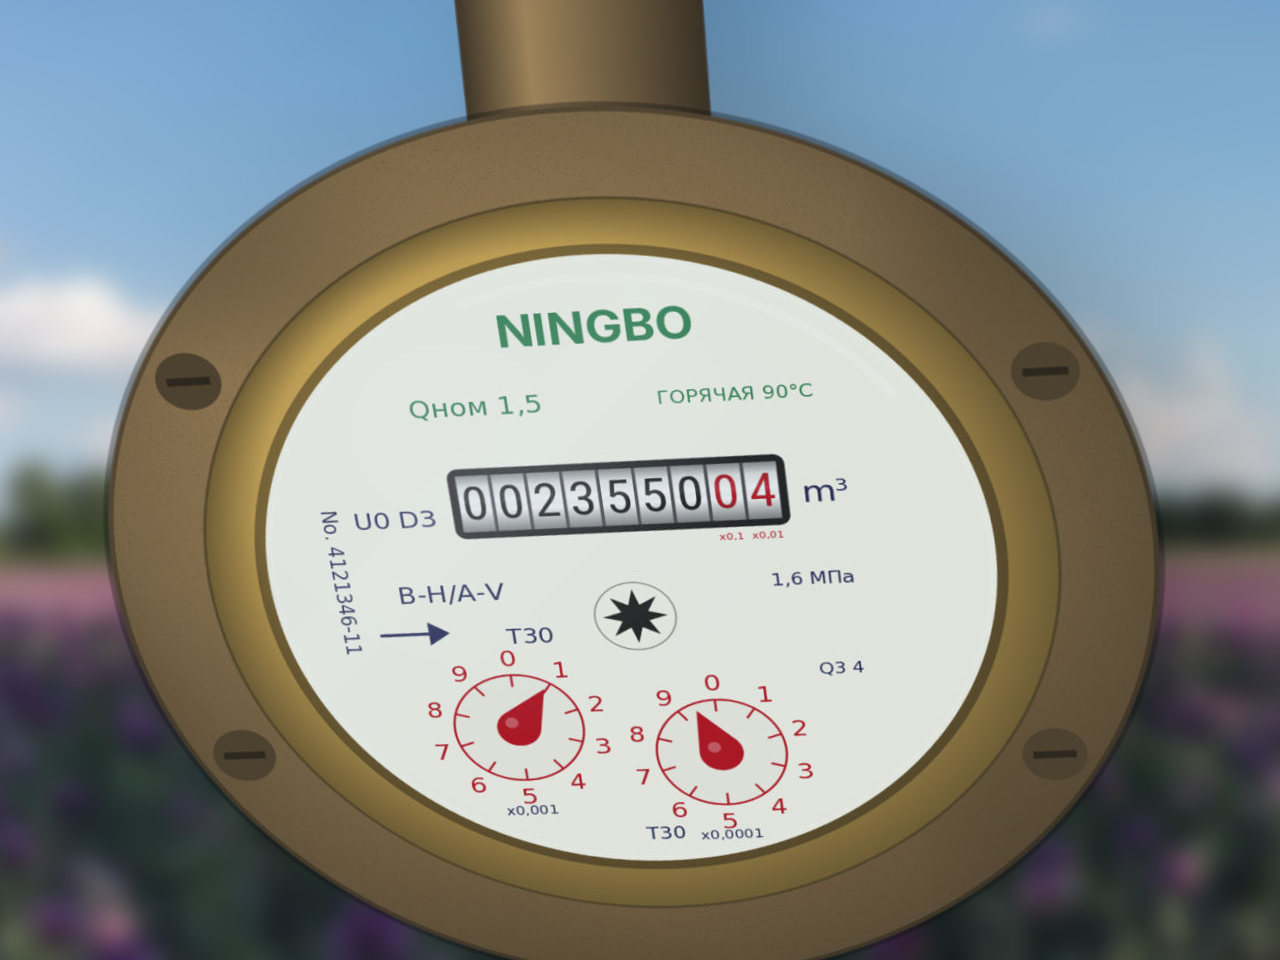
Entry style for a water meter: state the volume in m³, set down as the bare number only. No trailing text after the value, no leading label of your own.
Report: 23550.0409
